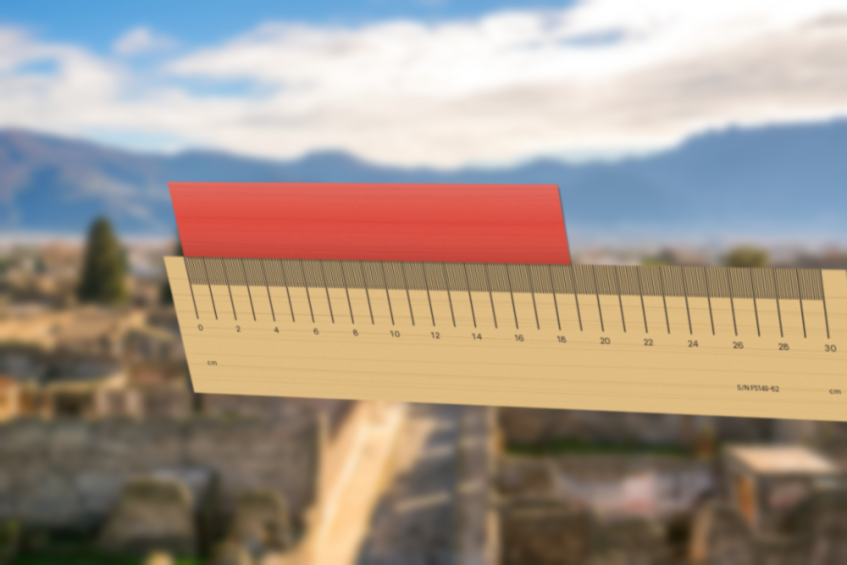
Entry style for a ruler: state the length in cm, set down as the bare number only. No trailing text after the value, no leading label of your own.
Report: 19
